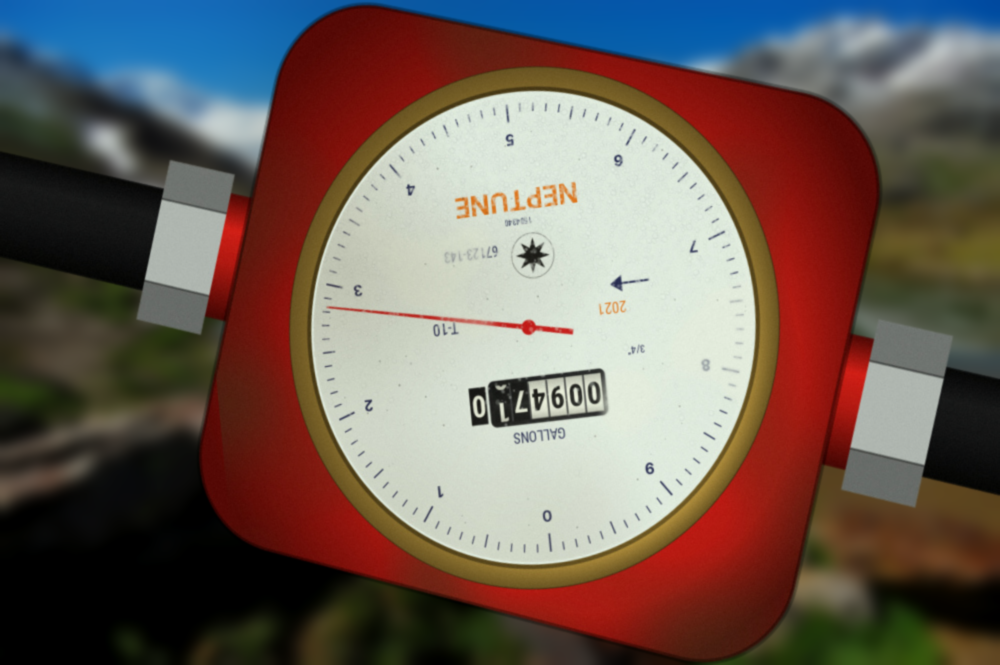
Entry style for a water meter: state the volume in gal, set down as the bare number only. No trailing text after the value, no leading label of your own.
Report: 94712.8
